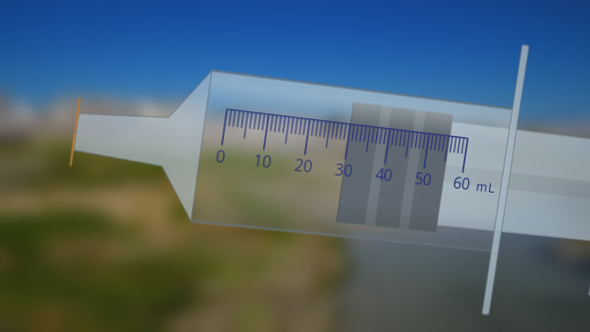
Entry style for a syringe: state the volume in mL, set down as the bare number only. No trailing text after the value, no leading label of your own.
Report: 30
